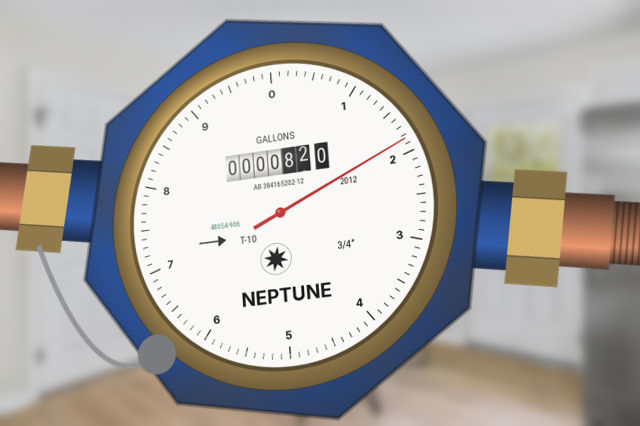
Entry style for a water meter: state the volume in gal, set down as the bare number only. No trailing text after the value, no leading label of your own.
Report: 821.8
